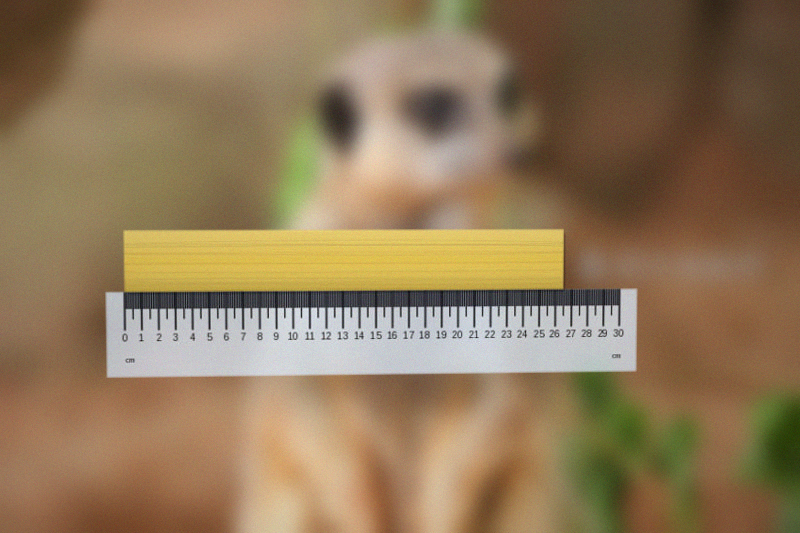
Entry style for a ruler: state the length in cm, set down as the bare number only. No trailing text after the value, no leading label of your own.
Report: 26.5
